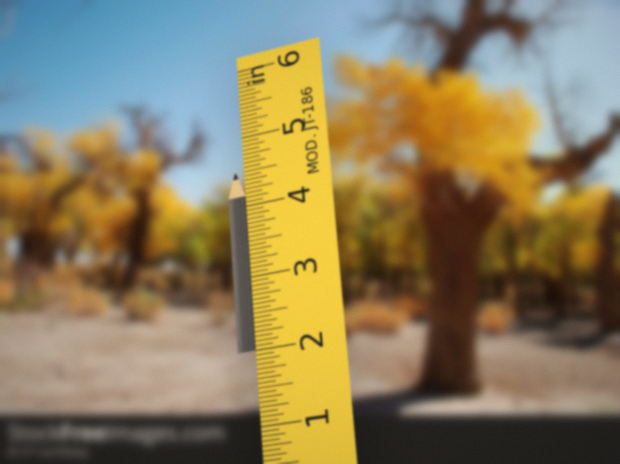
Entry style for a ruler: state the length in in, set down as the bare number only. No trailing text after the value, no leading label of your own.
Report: 2.5
